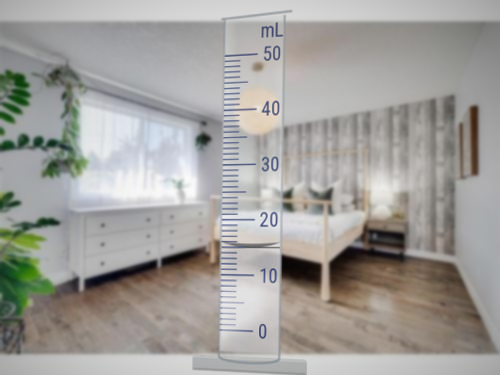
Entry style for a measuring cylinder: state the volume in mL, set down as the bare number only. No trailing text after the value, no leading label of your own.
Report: 15
